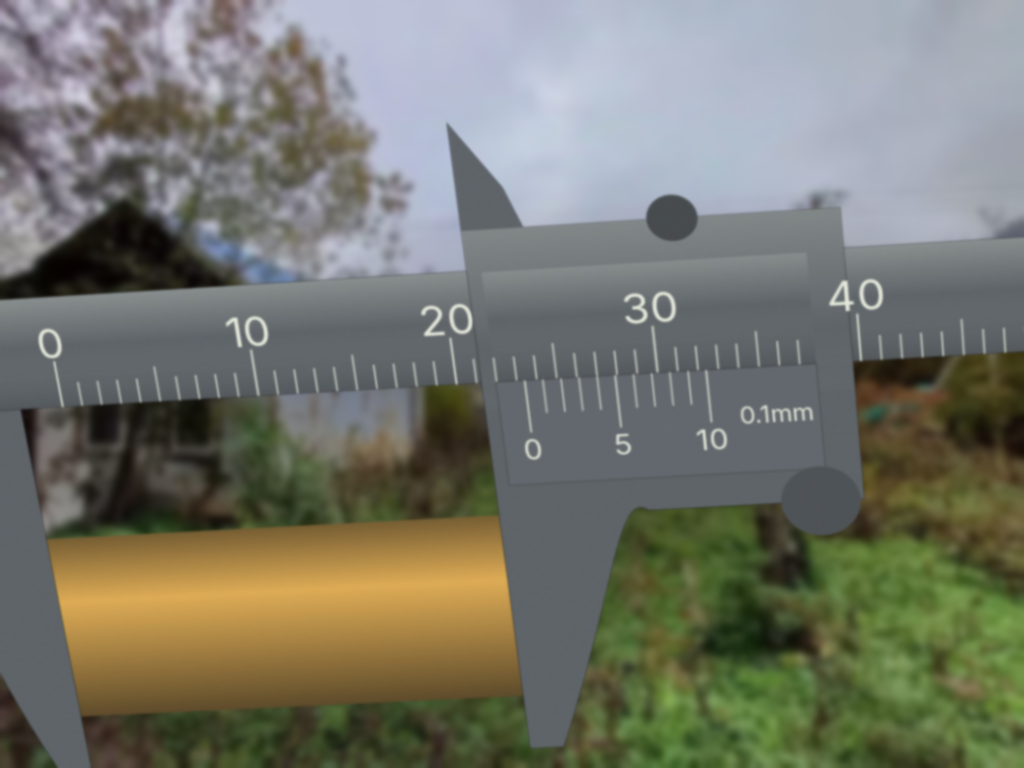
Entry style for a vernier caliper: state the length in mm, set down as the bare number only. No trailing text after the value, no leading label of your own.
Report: 23.4
